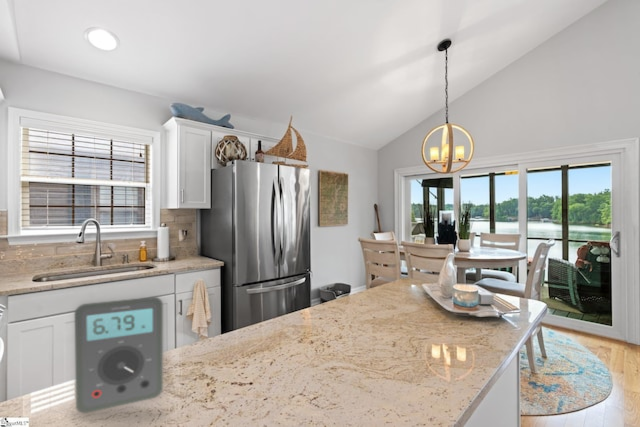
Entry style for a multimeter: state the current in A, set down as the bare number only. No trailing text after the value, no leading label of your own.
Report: 6.79
